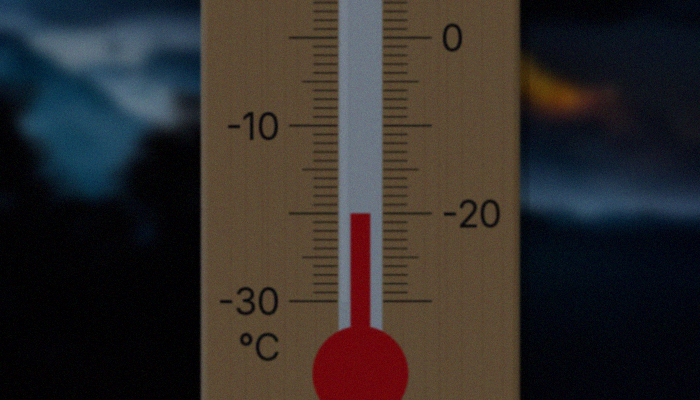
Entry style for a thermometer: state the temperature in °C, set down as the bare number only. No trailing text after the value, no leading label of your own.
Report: -20
